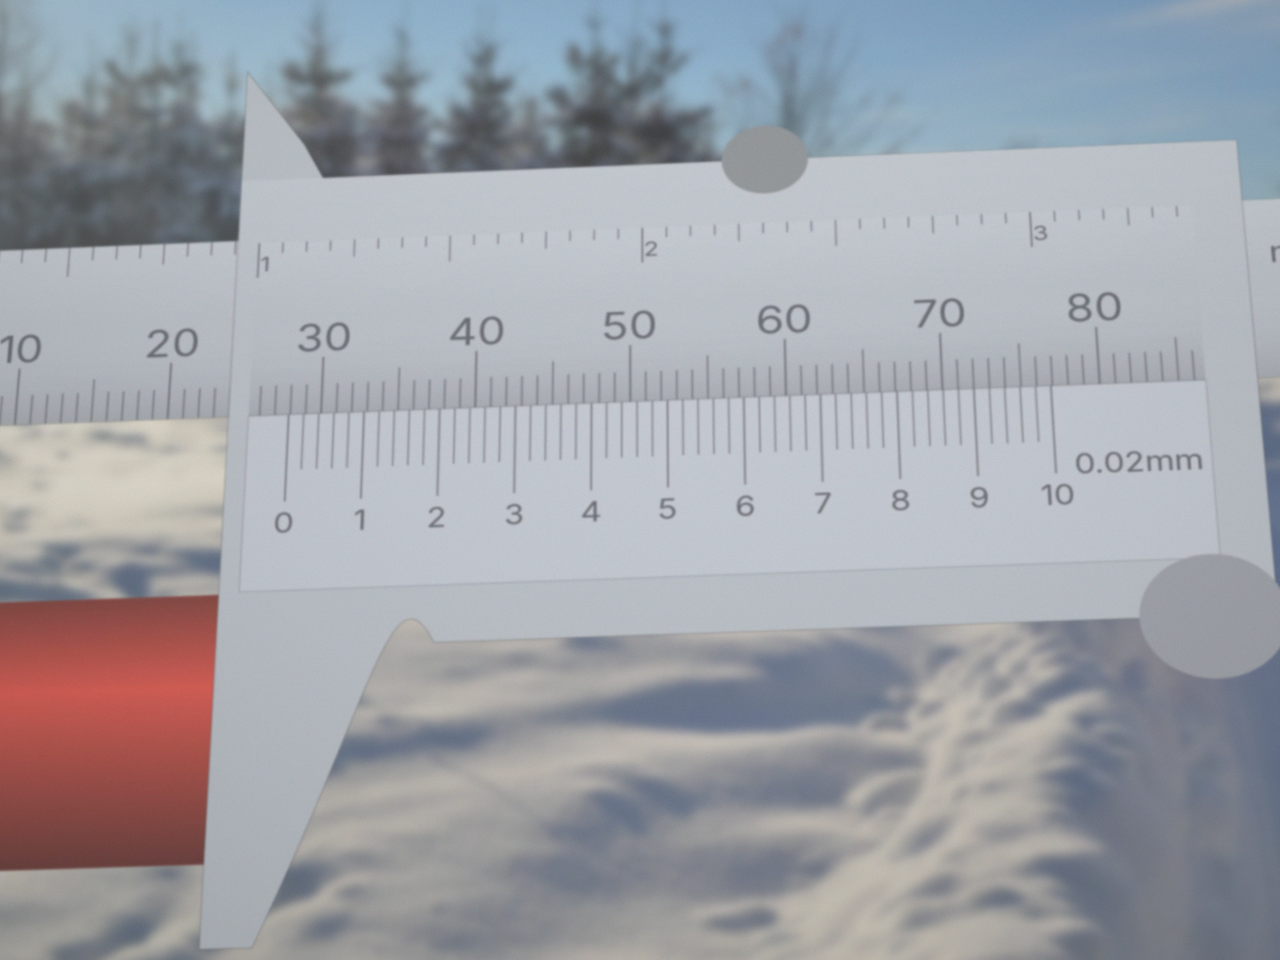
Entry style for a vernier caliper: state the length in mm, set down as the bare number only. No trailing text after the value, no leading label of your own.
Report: 27.9
